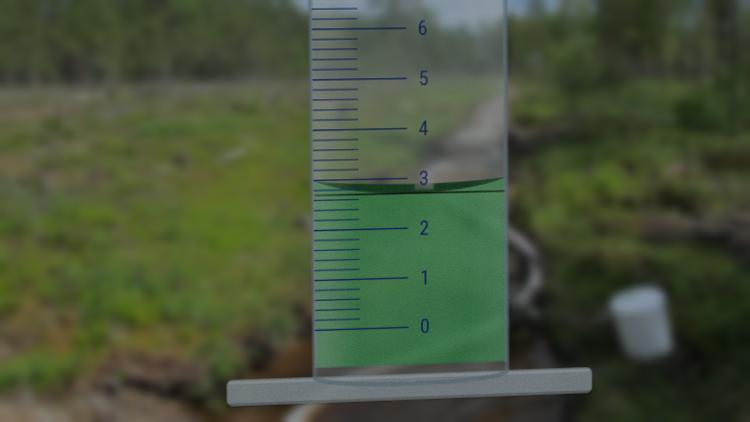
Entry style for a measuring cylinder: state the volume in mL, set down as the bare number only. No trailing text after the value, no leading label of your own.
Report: 2.7
